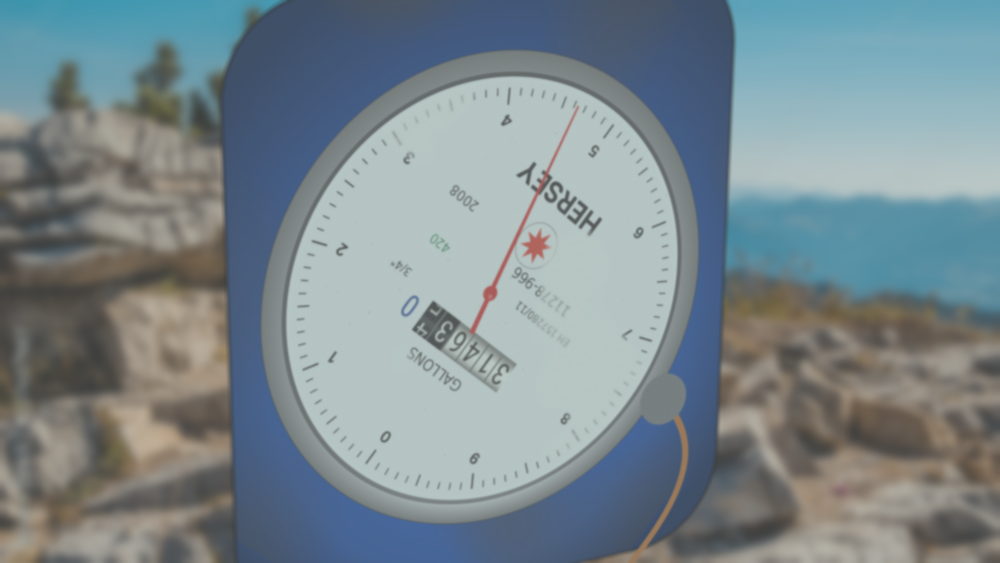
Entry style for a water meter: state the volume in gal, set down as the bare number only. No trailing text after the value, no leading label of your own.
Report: 3146344.6
